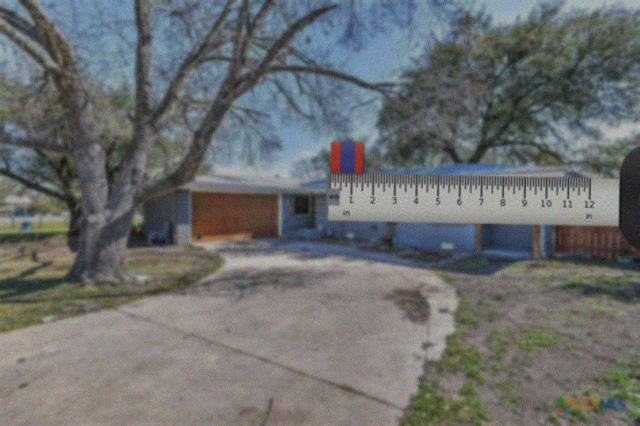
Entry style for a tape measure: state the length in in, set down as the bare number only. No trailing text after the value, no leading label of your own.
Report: 1.5
